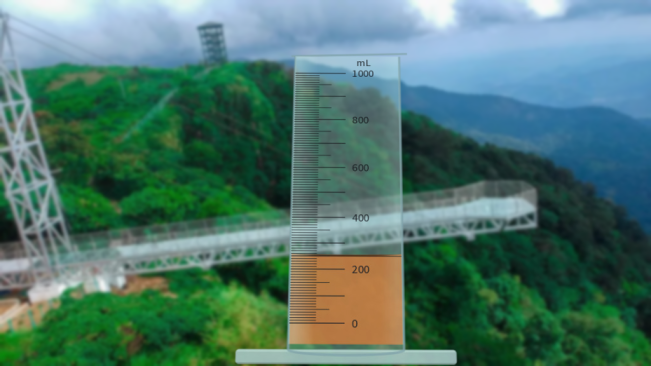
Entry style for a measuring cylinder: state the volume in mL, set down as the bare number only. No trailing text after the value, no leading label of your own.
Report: 250
